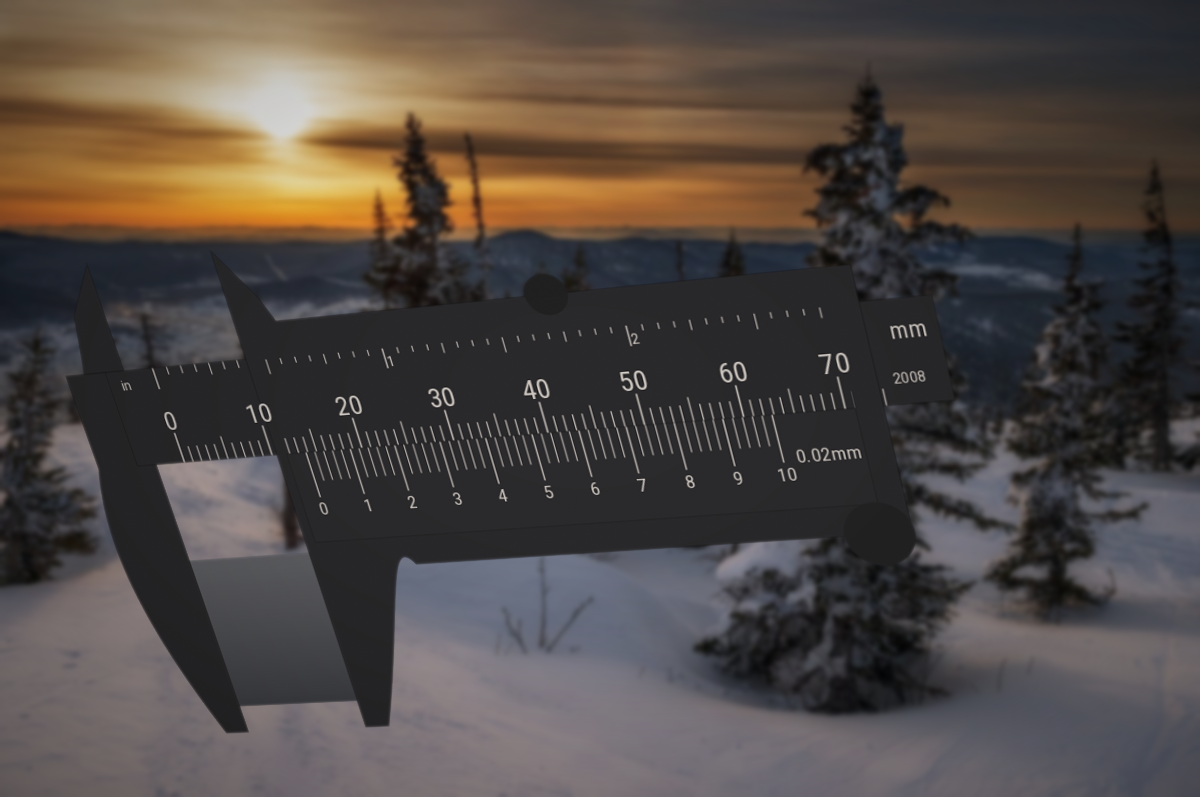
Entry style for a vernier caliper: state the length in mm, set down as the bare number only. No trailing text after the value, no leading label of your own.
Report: 13.8
